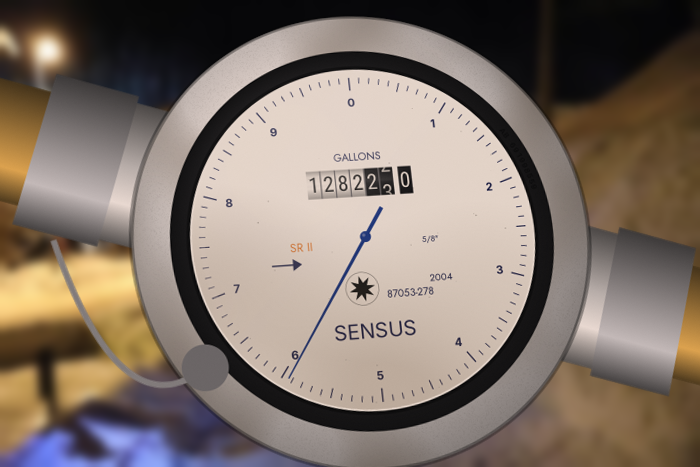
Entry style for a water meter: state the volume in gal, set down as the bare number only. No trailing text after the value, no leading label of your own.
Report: 1282225.9
